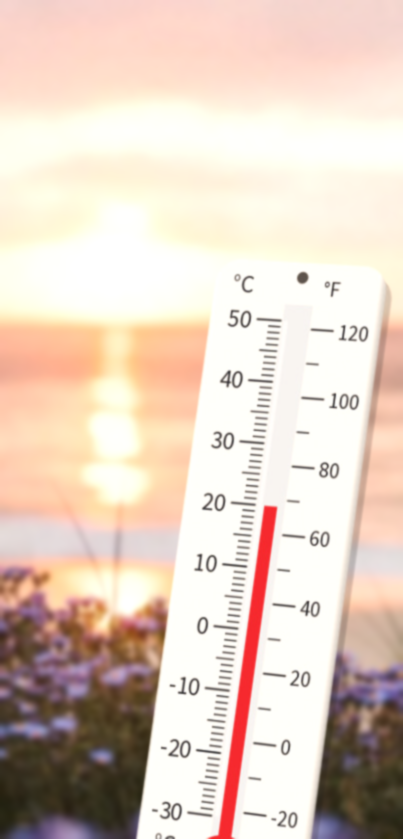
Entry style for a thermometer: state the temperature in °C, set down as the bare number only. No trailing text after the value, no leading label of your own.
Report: 20
